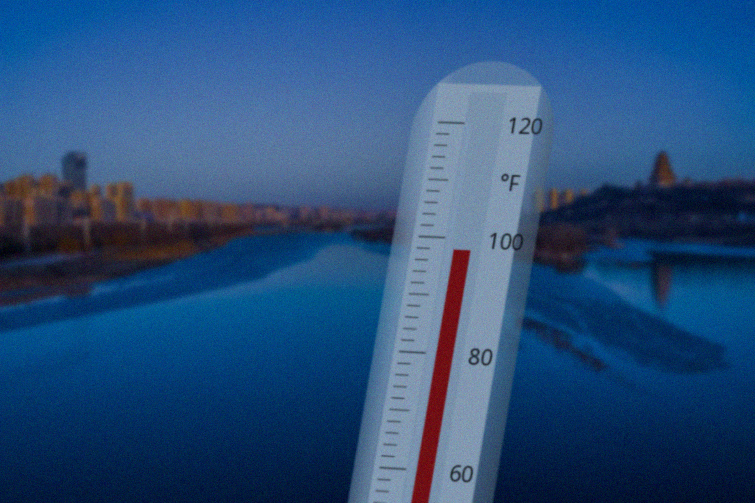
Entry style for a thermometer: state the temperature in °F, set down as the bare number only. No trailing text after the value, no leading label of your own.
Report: 98
